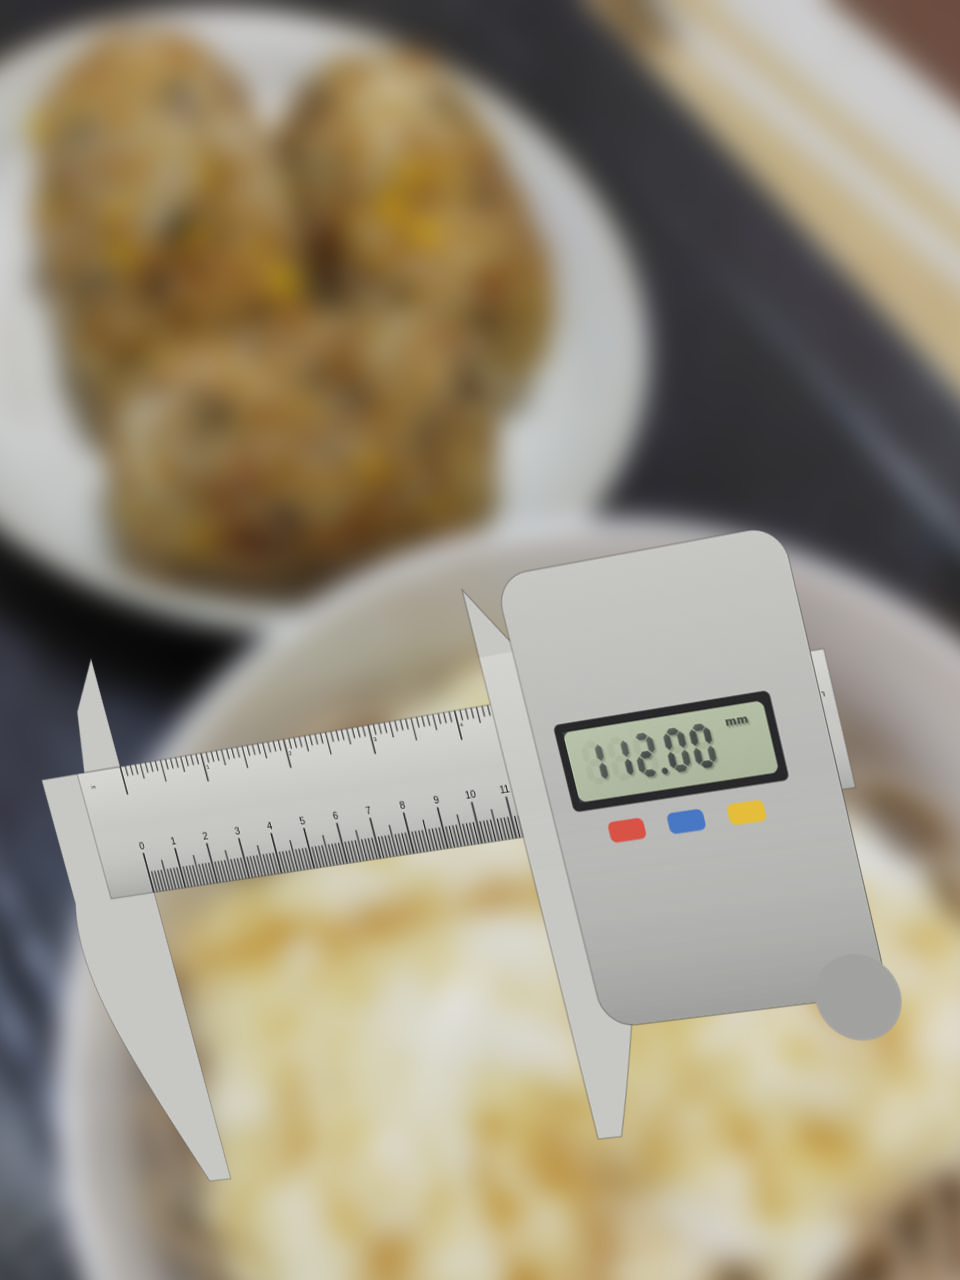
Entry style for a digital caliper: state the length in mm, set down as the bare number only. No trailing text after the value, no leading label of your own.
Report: 112.00
